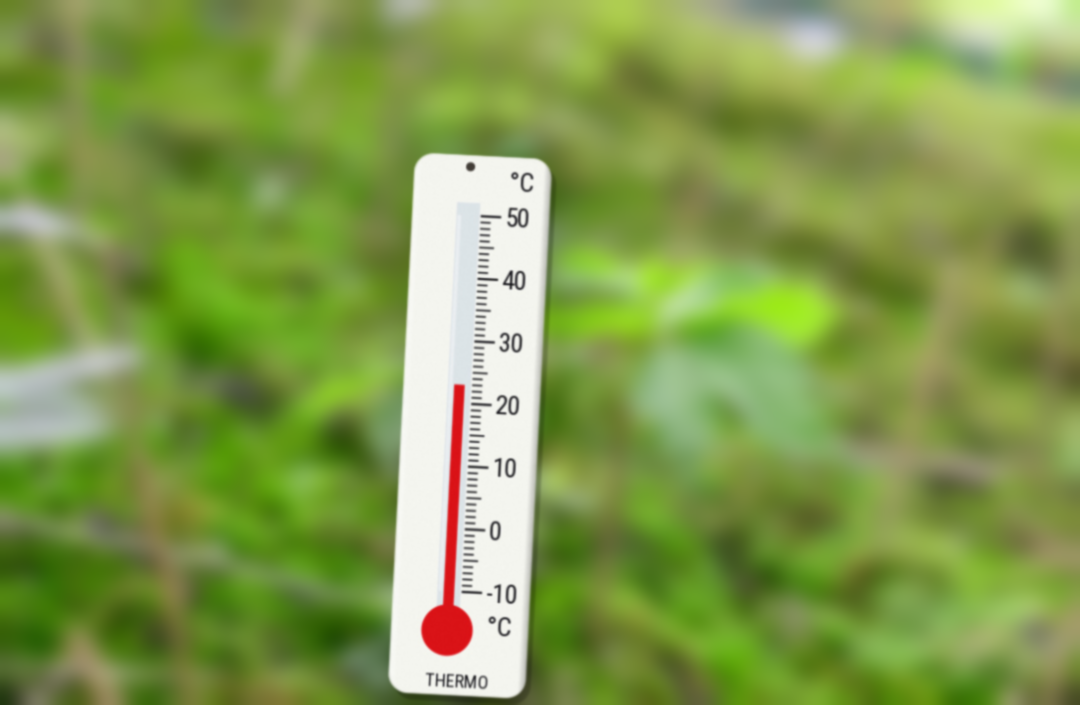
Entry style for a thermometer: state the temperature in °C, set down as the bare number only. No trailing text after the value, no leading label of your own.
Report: 23
